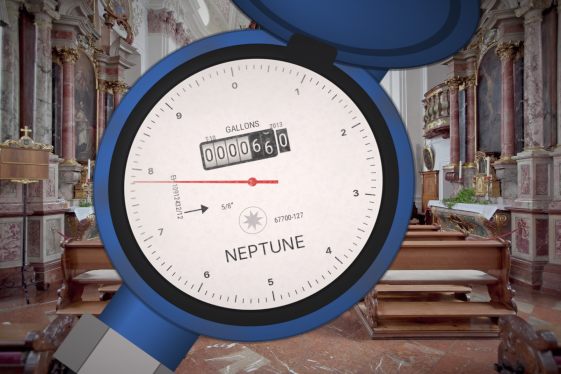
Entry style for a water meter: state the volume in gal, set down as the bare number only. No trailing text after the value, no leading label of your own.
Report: 657.8
